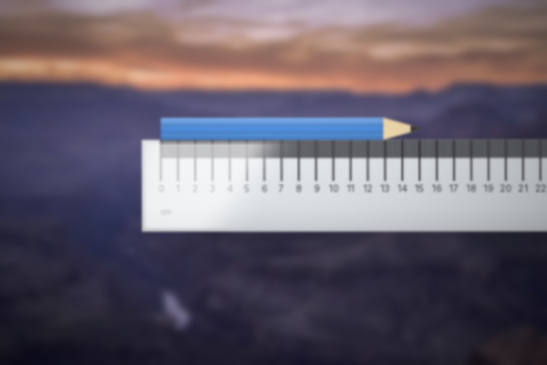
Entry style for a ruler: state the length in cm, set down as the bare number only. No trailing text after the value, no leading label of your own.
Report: 15
